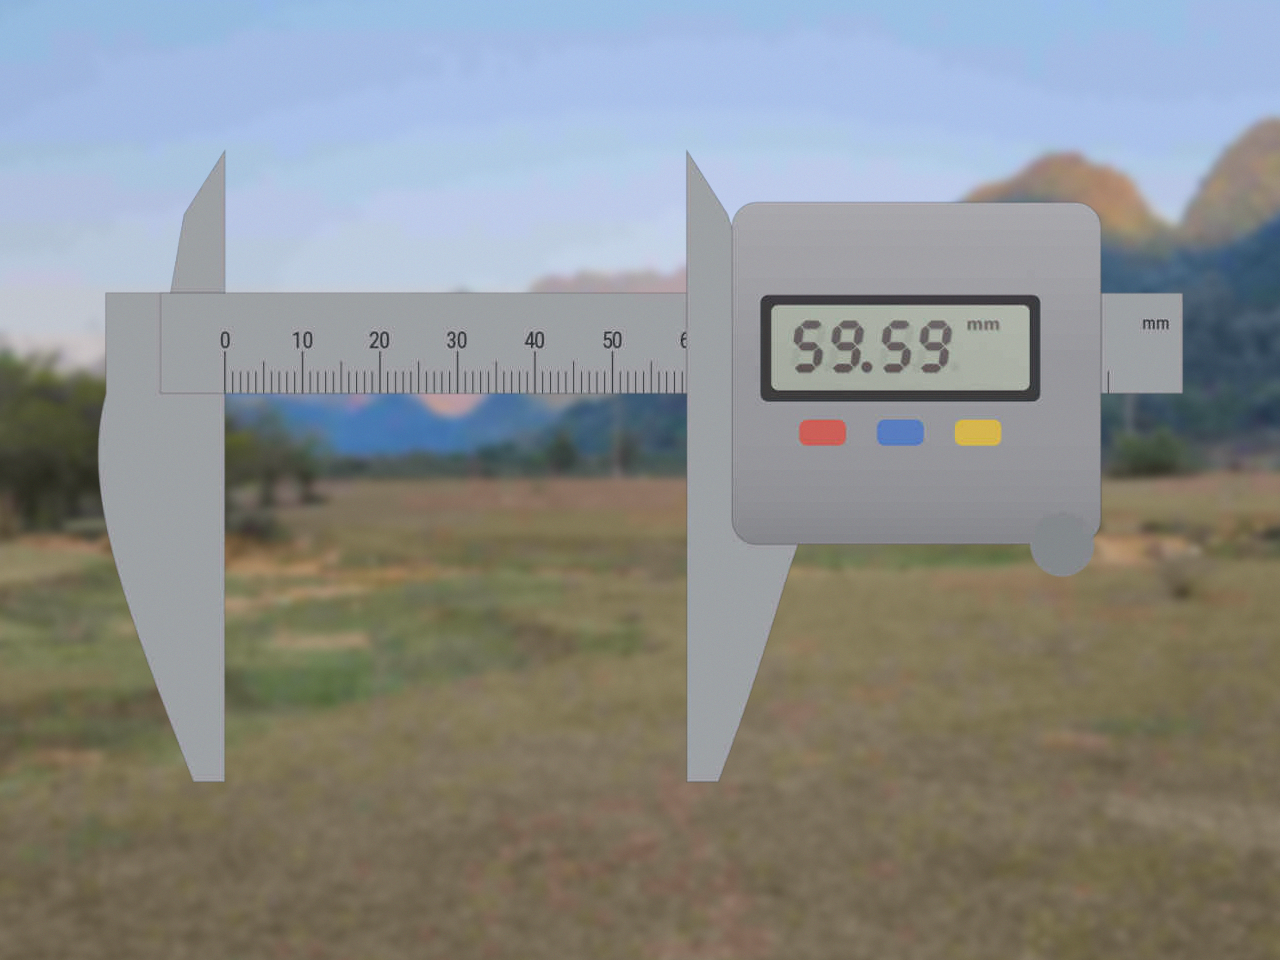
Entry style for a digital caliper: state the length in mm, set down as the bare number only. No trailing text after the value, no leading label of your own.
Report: 59.59
